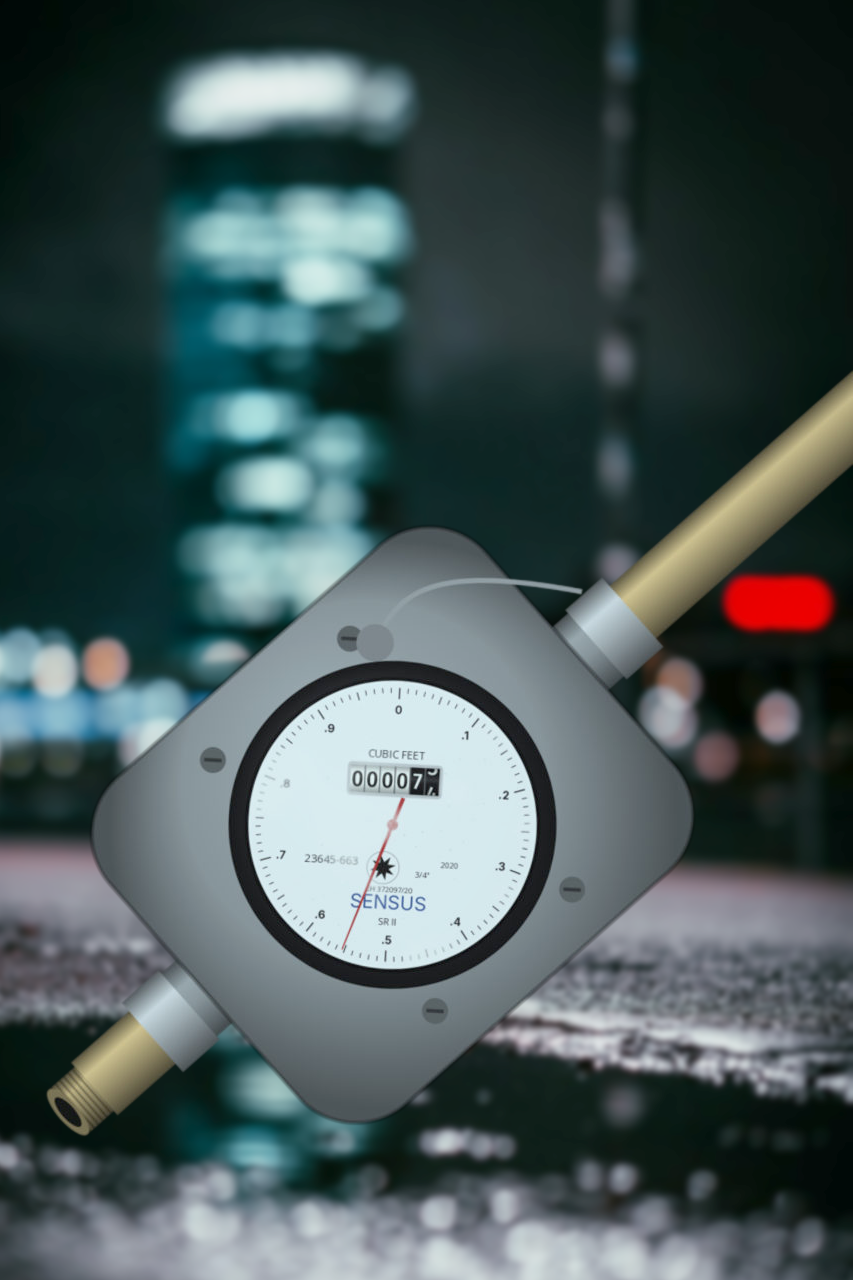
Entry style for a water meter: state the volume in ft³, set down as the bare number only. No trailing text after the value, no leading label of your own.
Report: 73.55
